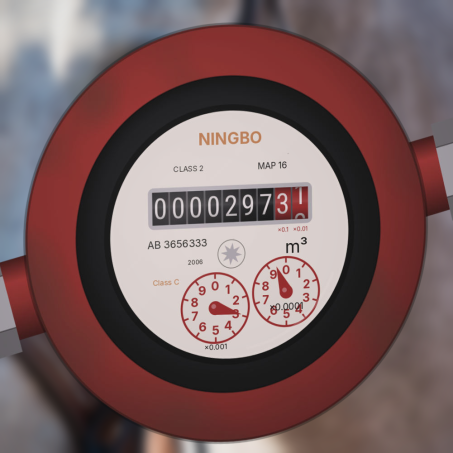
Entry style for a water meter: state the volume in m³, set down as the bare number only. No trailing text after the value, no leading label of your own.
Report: 297.3129
